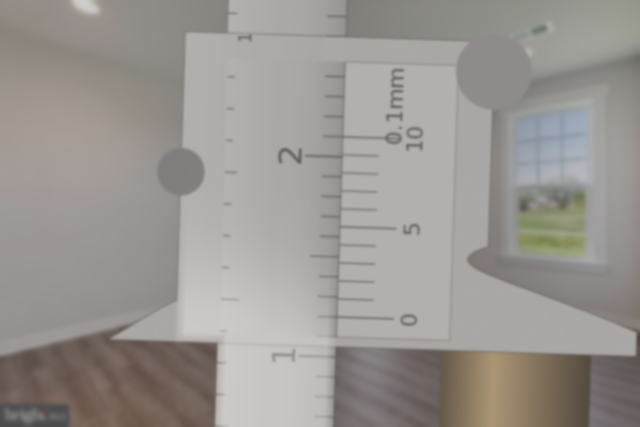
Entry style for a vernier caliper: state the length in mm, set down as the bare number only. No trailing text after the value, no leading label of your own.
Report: 12.0
